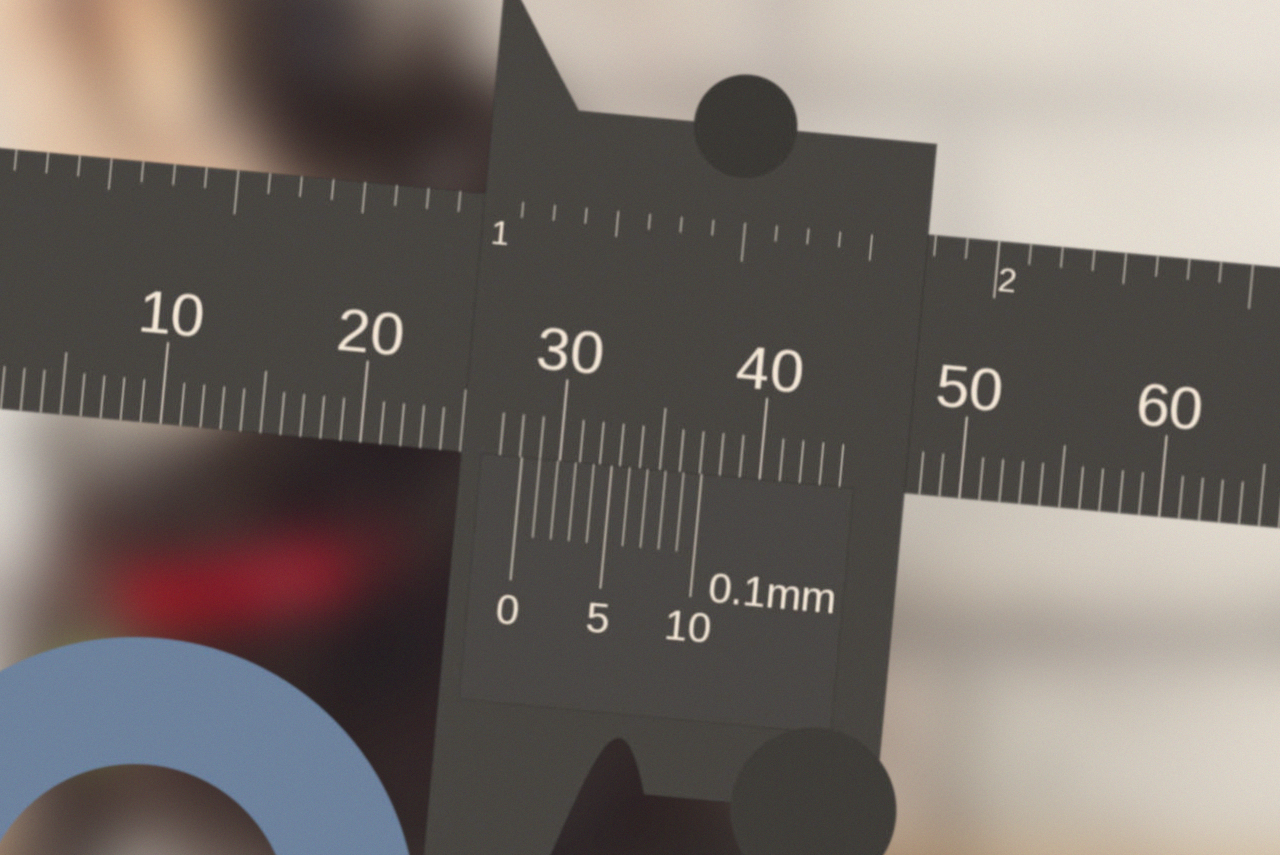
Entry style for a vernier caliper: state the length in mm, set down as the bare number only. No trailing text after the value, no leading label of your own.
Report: 28.1
